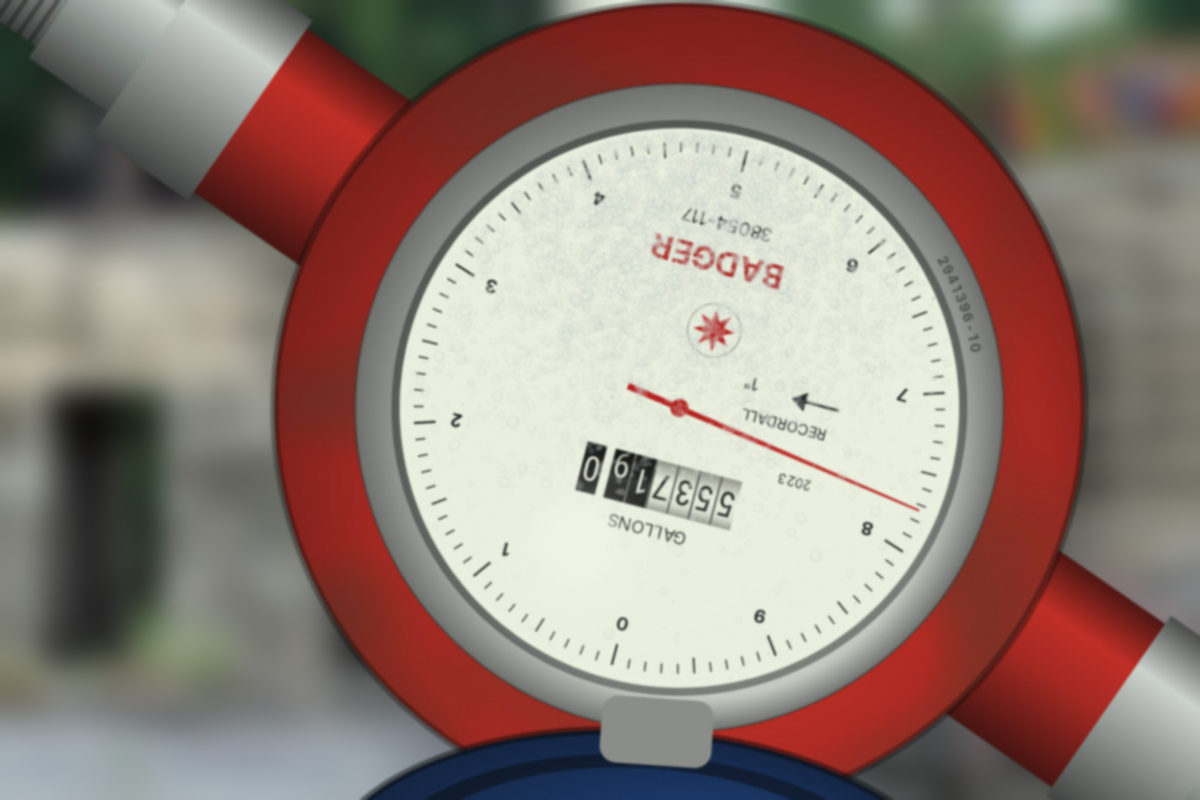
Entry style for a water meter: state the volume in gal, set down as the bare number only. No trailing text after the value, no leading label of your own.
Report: 5537187.7
